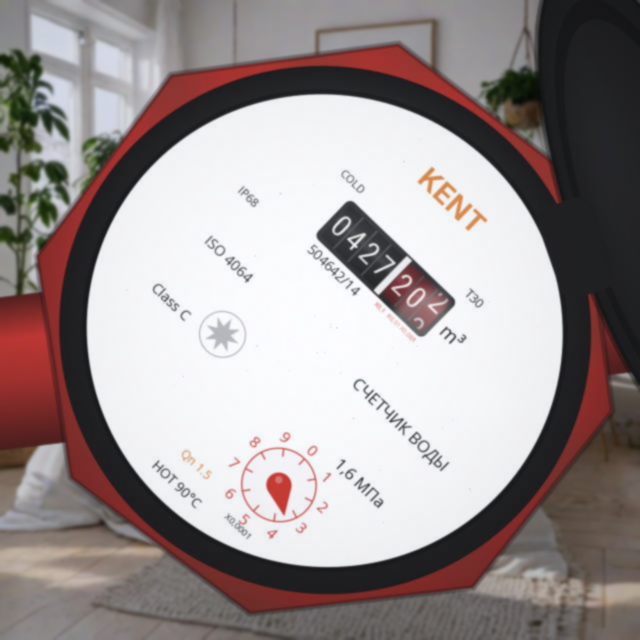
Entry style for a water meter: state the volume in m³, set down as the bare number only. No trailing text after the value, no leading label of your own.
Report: 427.2023
